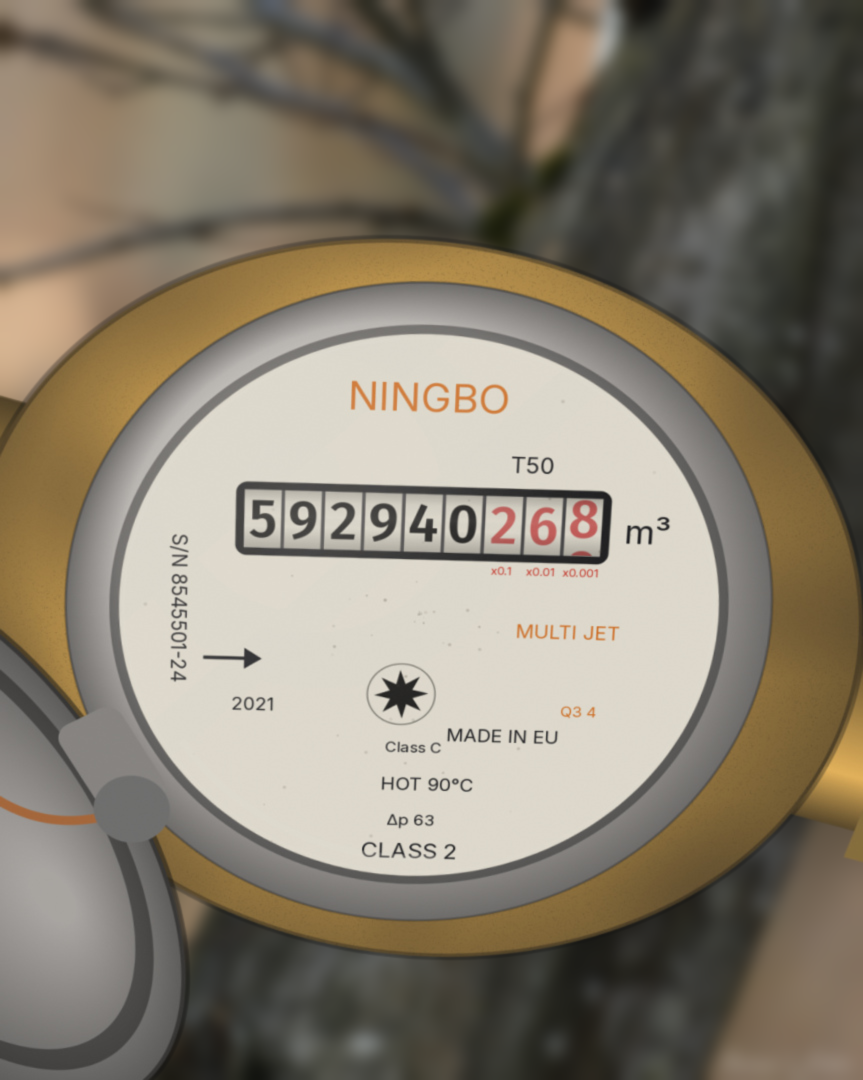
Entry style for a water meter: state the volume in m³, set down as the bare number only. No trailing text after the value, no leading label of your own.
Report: 592940.268
